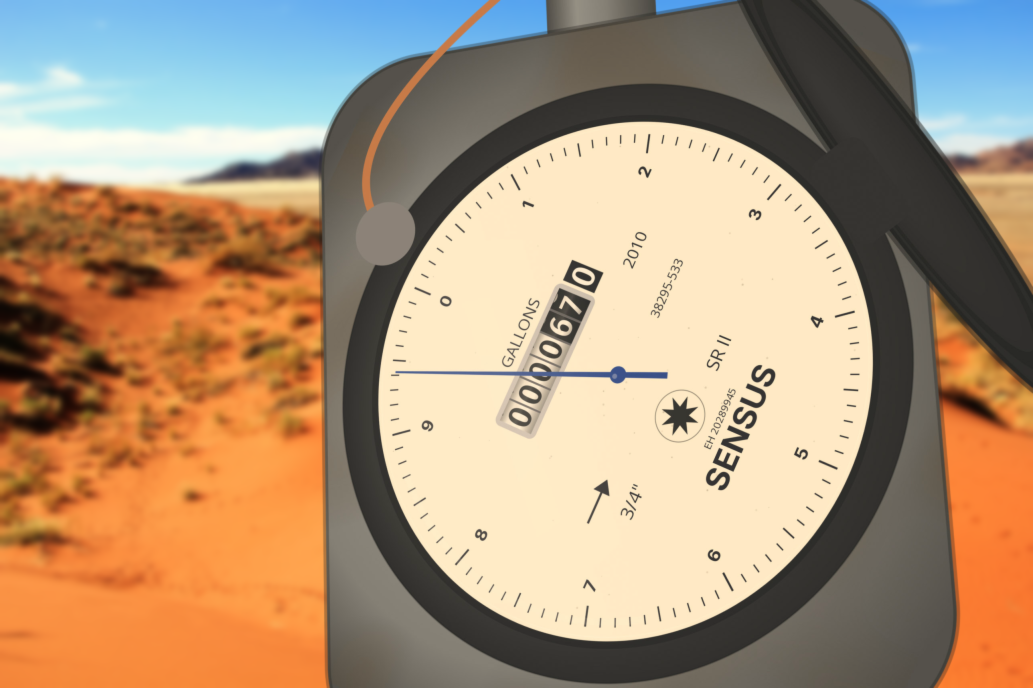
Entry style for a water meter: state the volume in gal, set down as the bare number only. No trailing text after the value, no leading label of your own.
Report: 669.4
